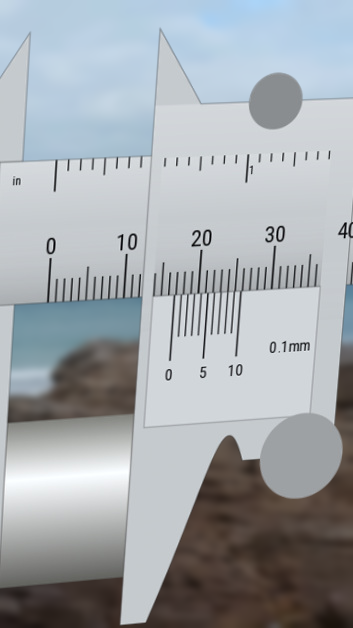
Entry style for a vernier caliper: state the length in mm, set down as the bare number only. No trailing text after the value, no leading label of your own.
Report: 16.8
